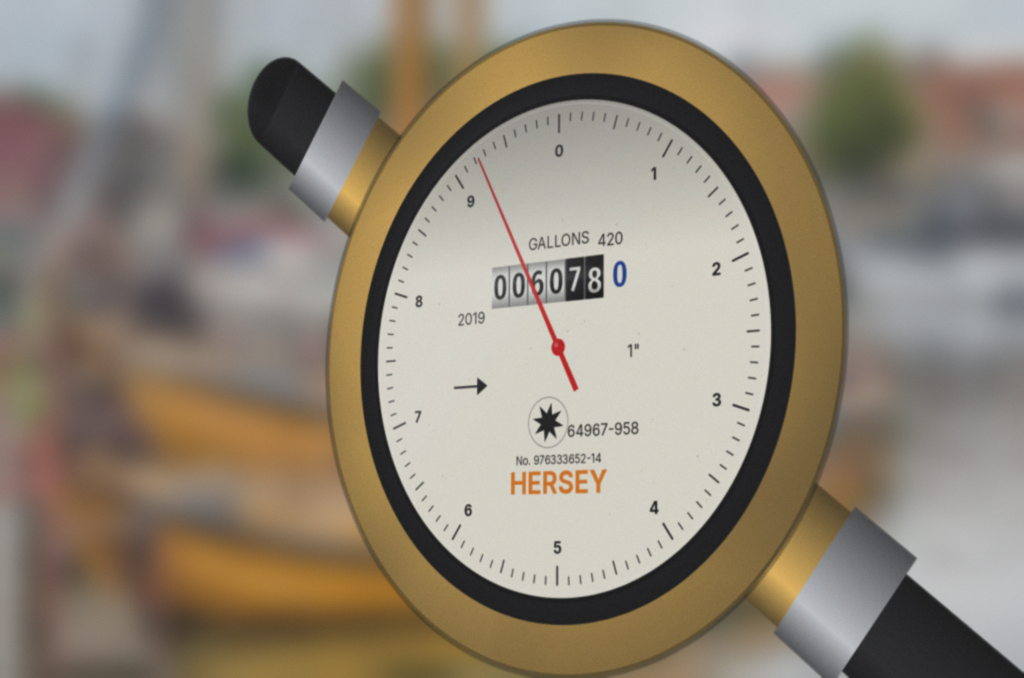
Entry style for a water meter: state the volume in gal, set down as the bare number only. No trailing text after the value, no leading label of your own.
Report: 60779.2
